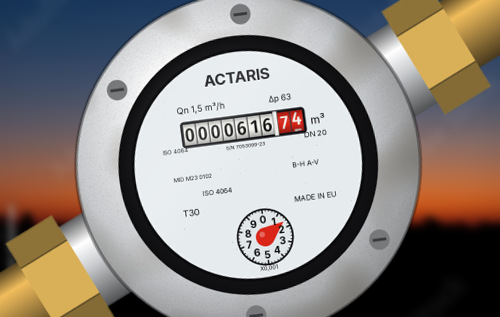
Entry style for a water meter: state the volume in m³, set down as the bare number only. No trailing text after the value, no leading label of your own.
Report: 616.741
